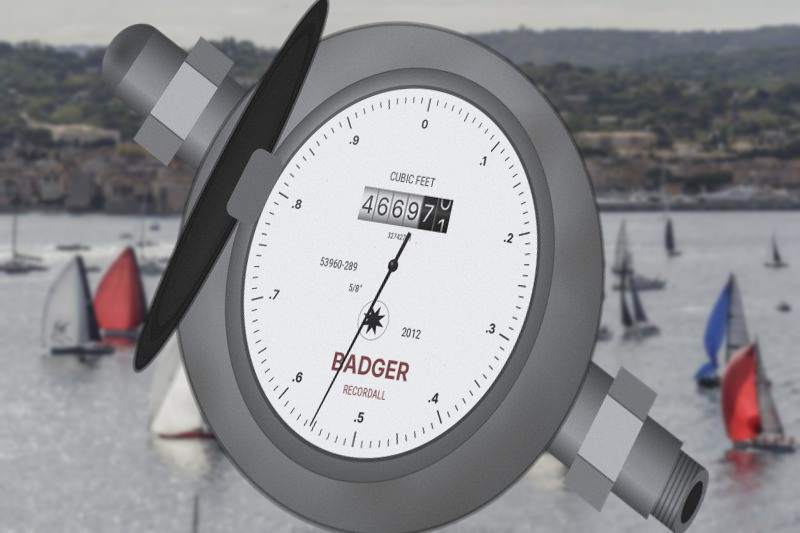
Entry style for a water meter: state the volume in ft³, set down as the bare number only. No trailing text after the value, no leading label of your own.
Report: 466970.55
